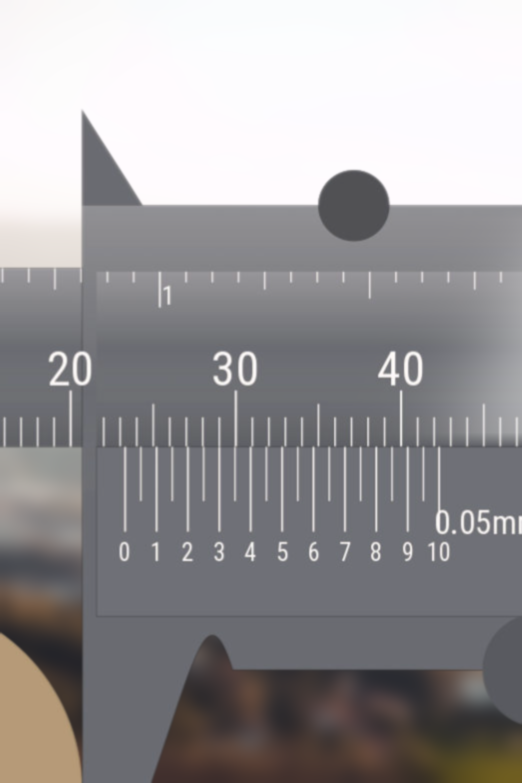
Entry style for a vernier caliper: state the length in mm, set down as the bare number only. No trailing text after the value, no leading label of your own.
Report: 23.3
